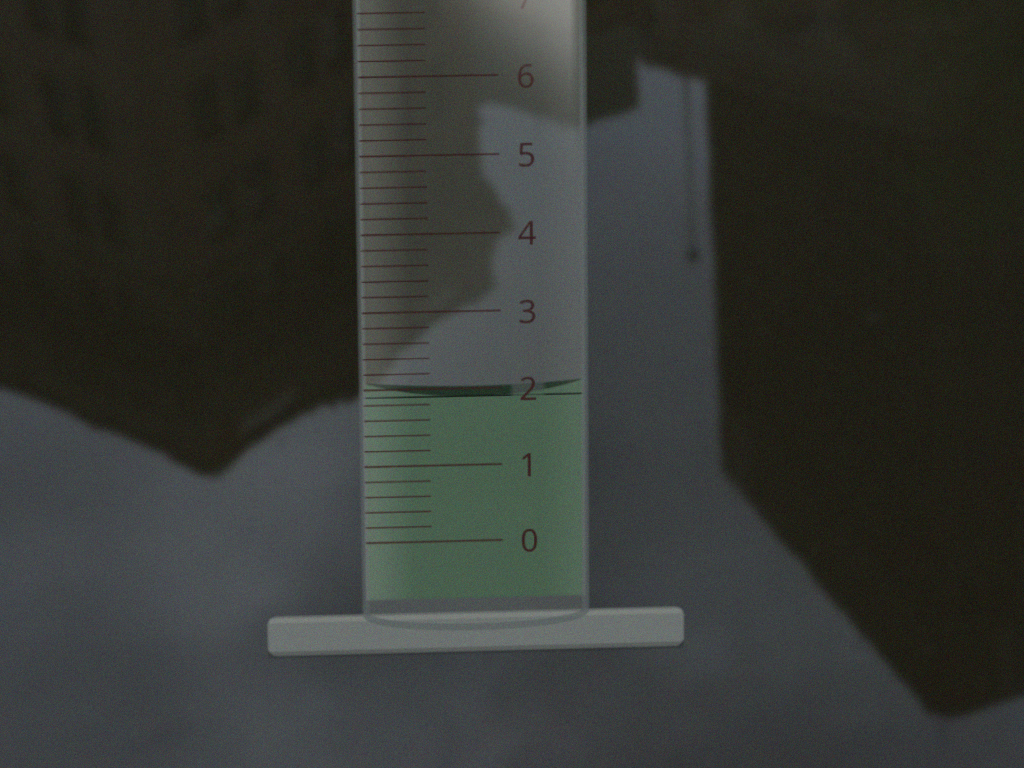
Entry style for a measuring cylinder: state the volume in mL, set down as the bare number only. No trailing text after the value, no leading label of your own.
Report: 1.9
